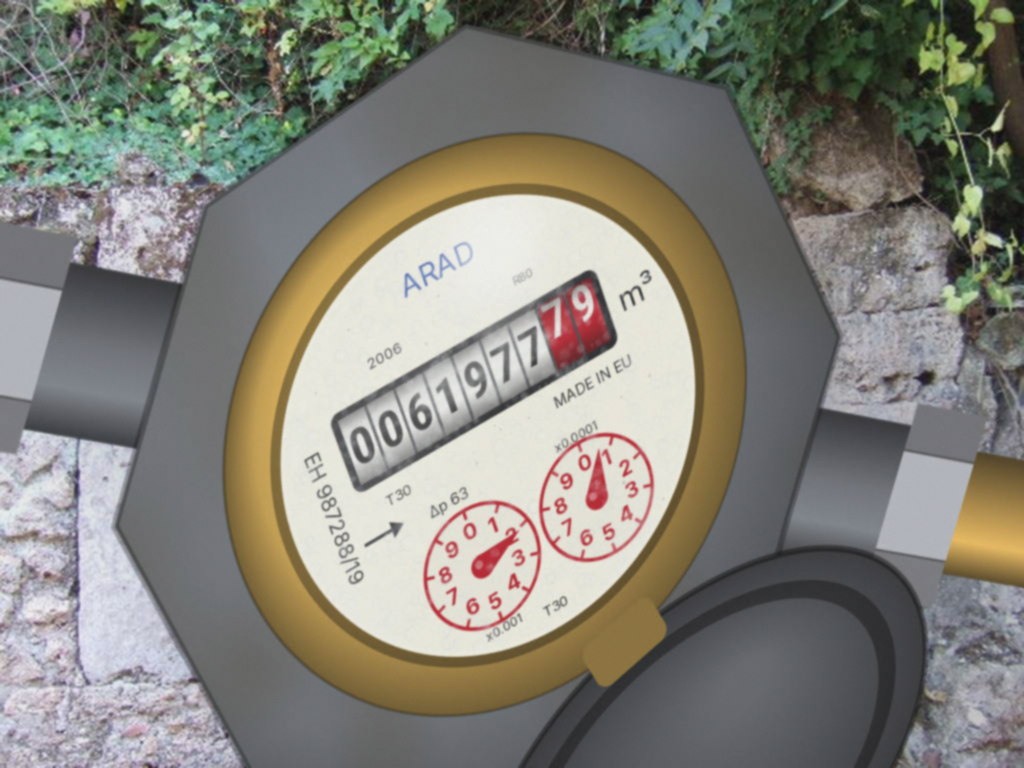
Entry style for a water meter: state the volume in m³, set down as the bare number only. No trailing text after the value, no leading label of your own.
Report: 61977.7920
